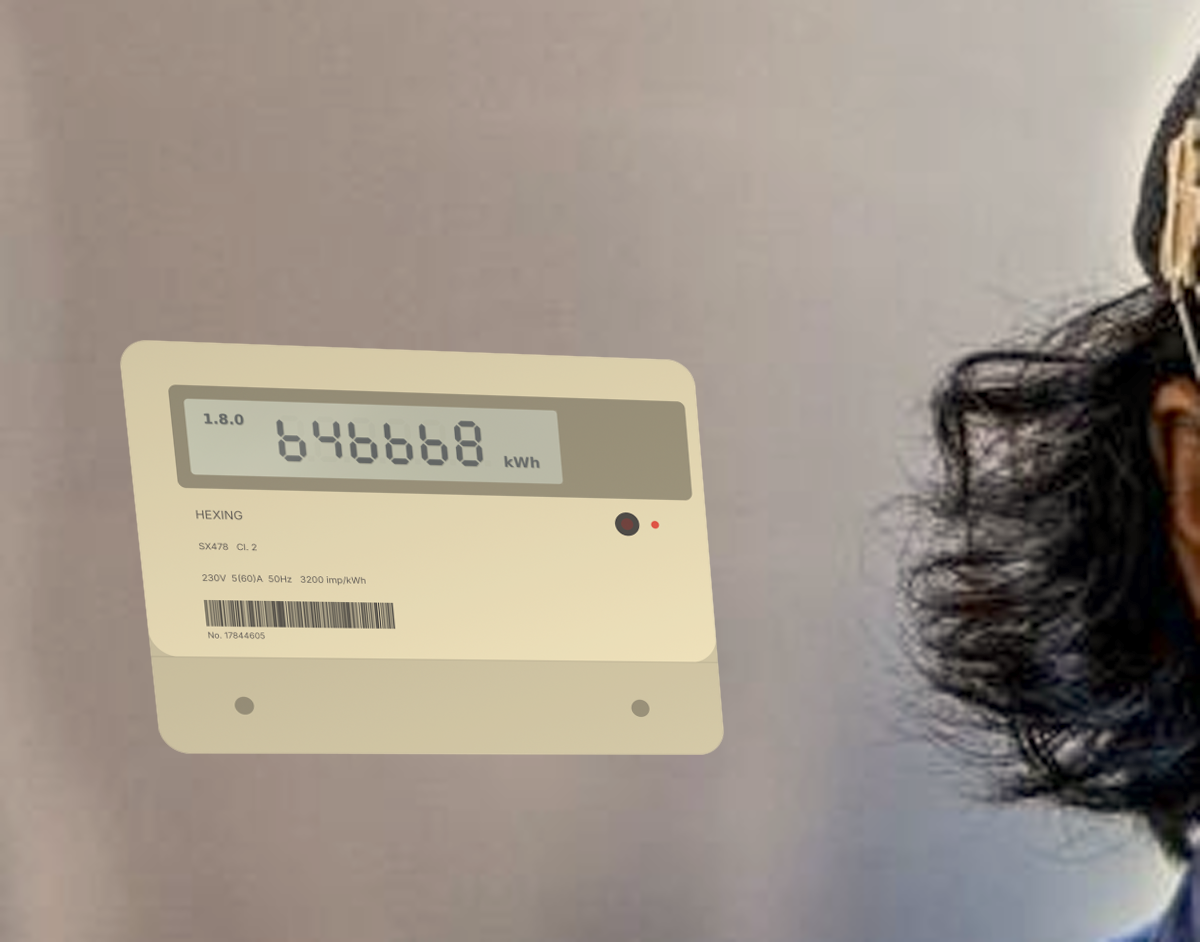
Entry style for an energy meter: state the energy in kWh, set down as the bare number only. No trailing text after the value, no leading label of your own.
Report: 646668
